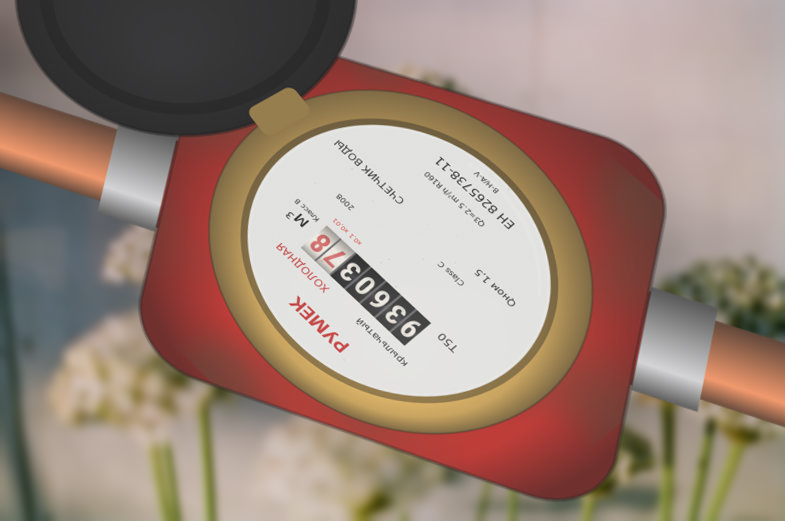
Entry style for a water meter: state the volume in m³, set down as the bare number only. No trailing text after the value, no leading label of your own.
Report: 93603.78
